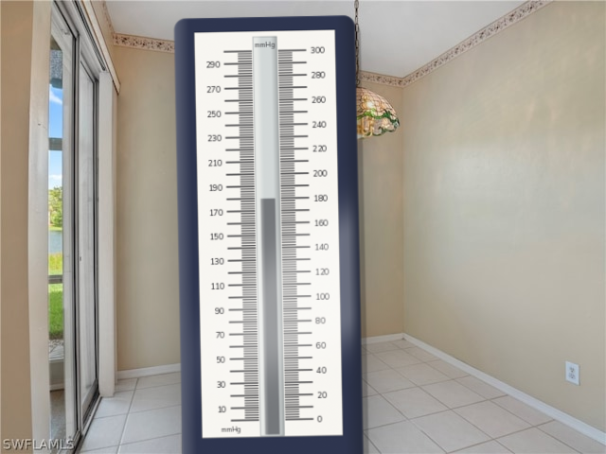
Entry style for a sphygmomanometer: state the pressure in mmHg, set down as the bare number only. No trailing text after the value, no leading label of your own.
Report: 180
